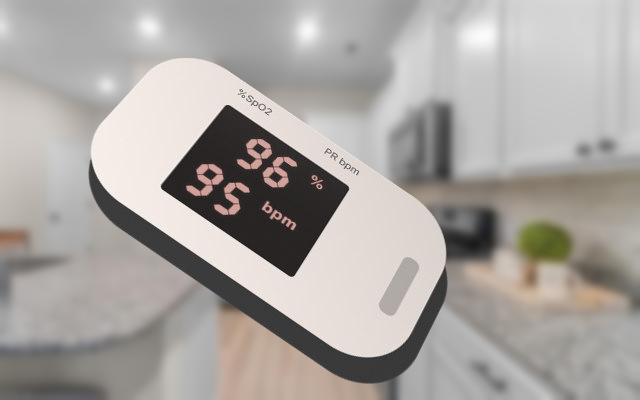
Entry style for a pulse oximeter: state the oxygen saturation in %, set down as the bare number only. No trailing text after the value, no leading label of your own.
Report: 96
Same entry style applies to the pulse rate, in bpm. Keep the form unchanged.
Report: 95
